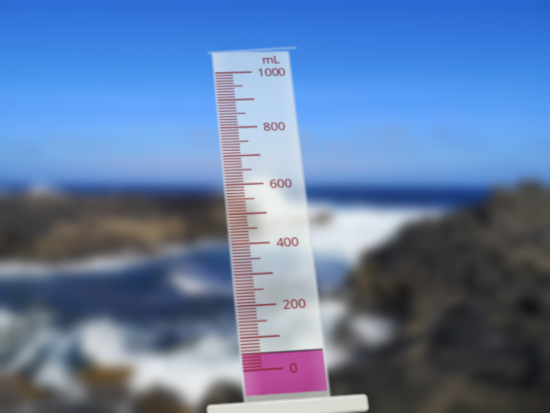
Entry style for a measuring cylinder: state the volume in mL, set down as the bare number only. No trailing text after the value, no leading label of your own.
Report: 50
